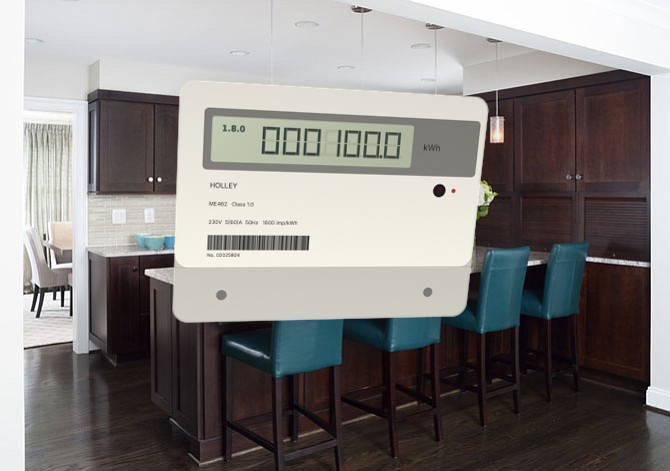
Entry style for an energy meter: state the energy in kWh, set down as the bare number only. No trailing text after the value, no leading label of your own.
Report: 100.0
